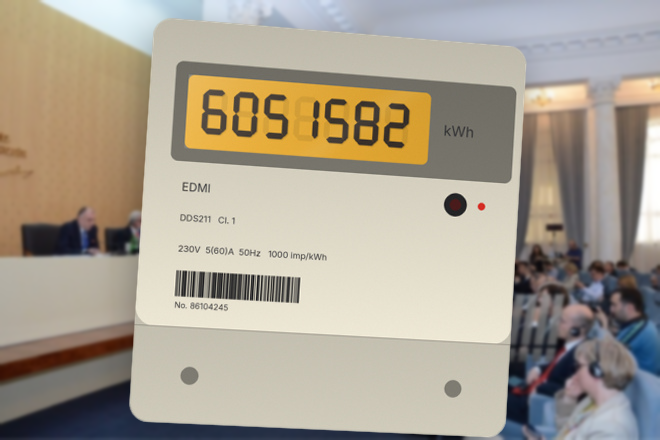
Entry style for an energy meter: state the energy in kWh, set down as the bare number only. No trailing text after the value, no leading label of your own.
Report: 6051582
